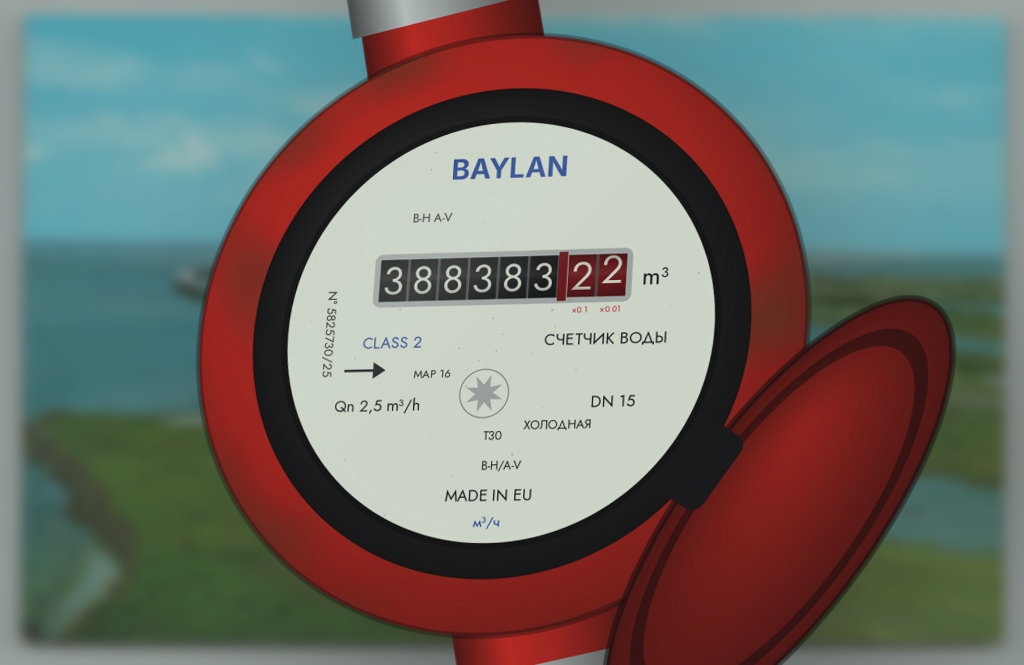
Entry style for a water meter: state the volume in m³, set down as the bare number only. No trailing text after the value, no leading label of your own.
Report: 388383.22
